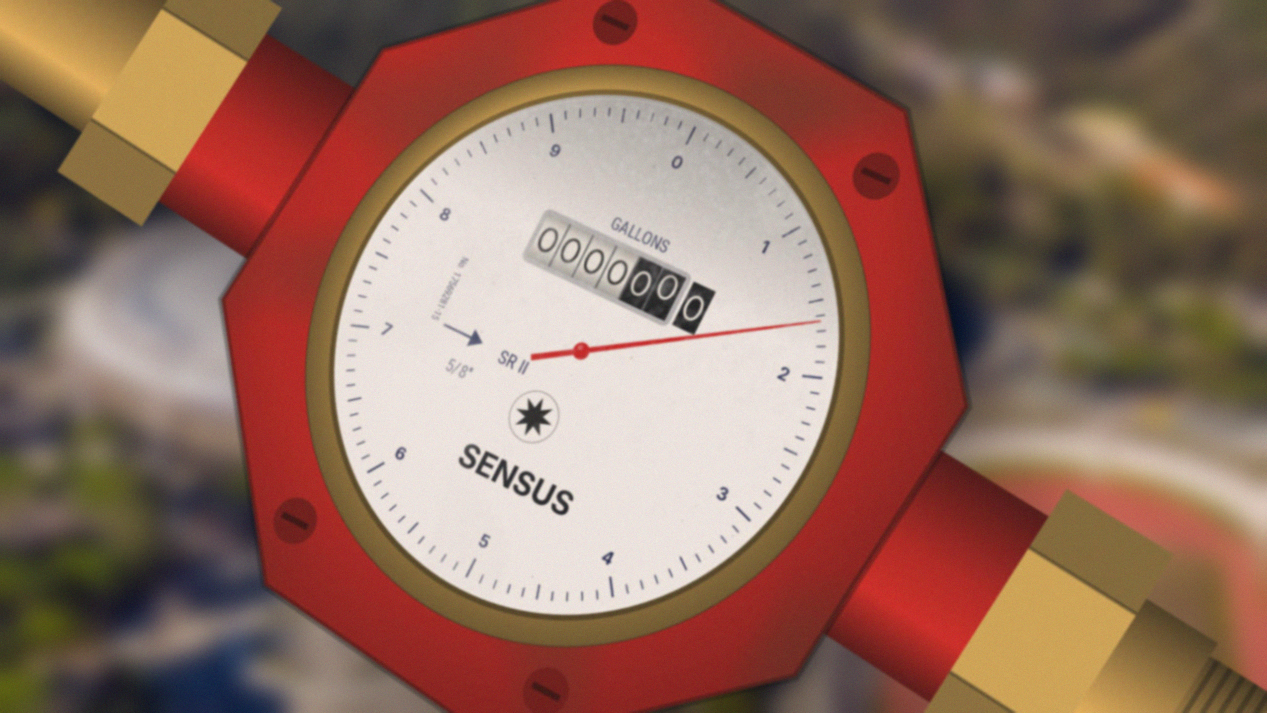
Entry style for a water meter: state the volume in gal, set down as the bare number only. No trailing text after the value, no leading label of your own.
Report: 1.6
